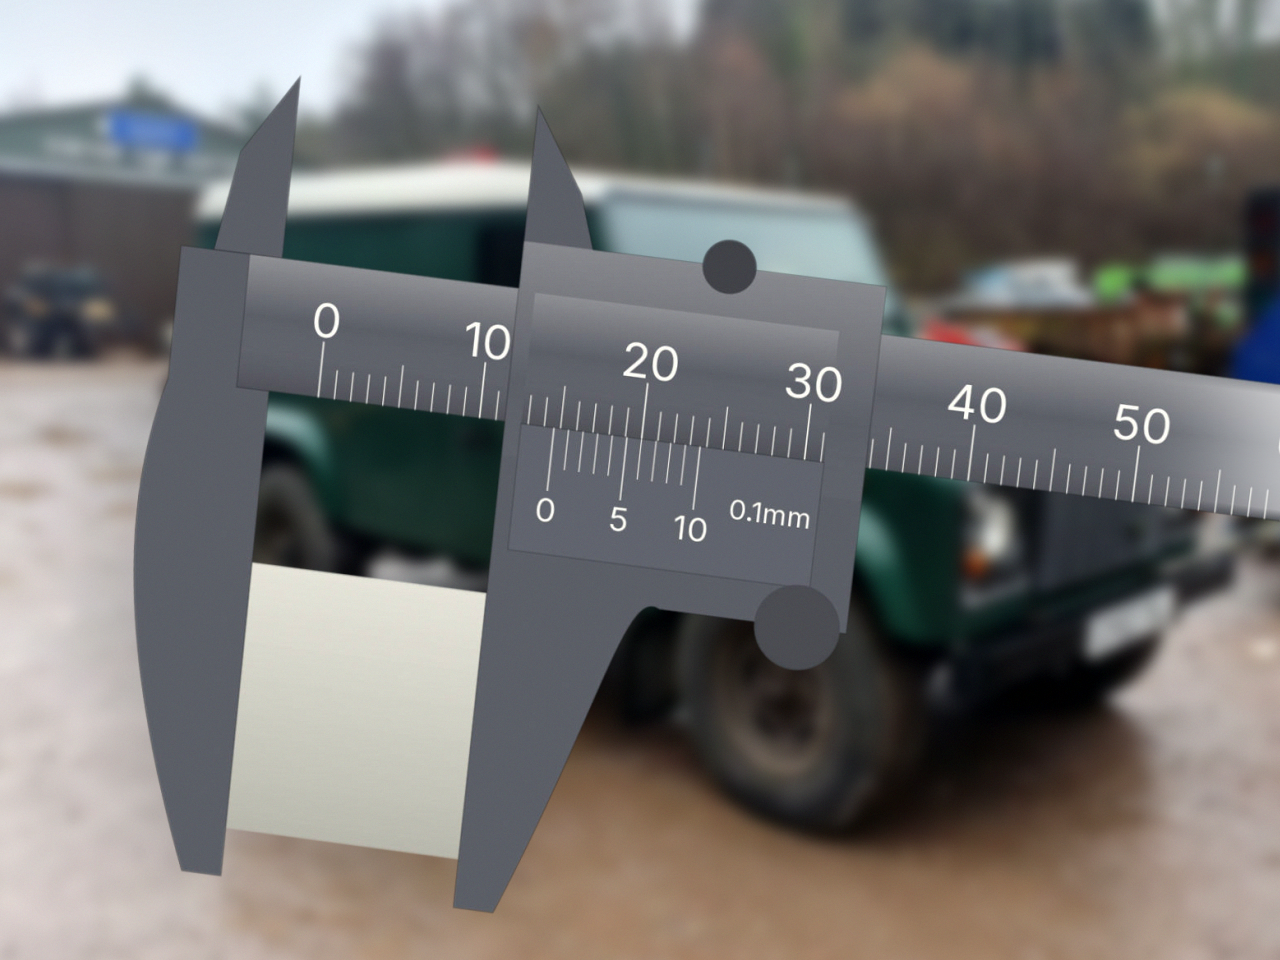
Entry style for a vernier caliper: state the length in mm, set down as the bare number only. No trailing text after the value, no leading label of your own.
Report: 14.6
